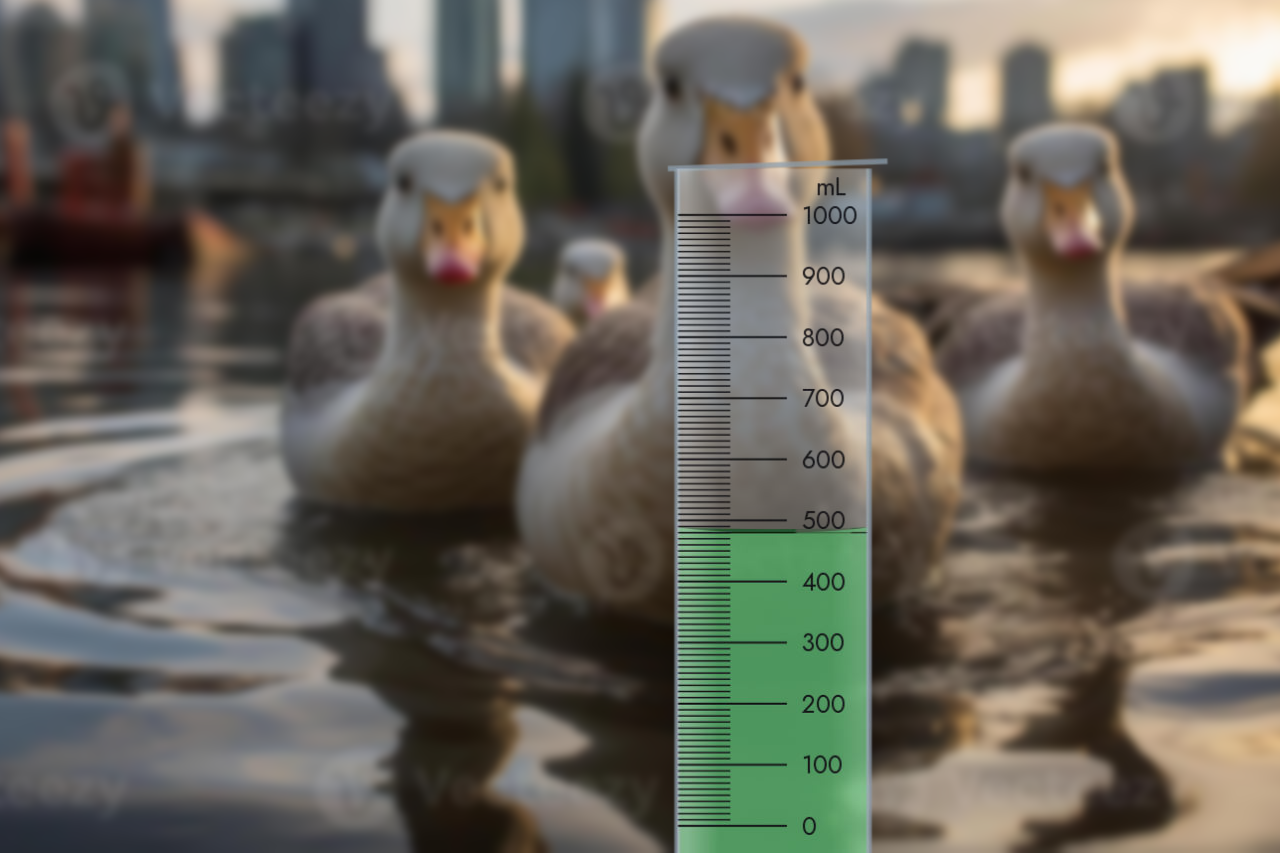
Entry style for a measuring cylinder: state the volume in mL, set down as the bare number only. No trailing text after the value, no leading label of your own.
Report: 480
